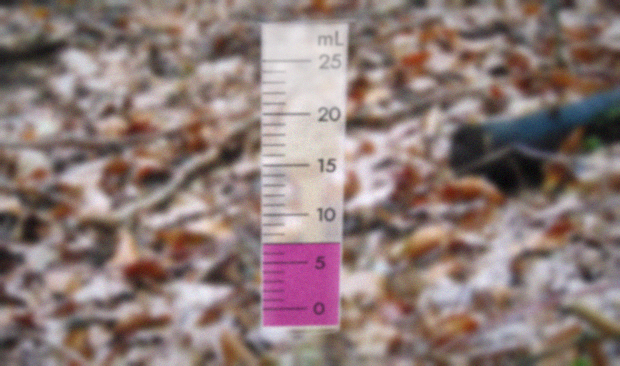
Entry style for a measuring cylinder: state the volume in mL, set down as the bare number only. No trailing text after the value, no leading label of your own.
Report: 7
